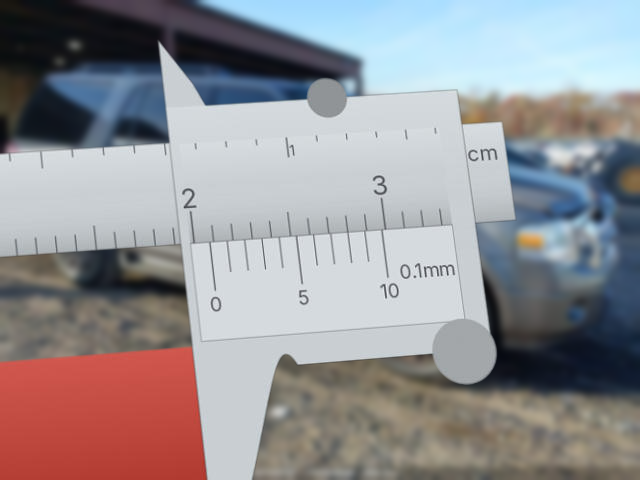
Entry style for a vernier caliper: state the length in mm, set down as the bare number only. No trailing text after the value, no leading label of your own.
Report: 20.8
